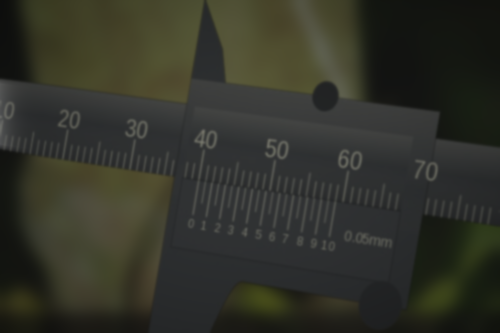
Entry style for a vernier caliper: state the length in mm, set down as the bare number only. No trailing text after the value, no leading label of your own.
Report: 40.0
